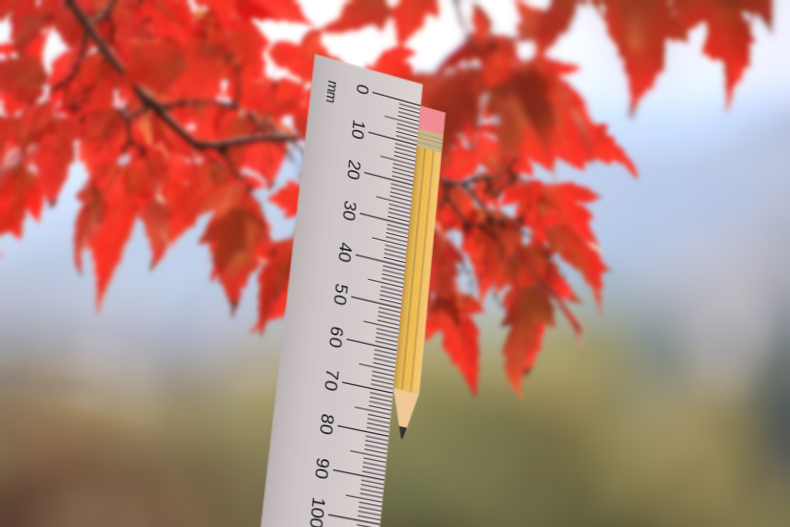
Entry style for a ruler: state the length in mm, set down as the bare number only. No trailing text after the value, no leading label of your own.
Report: 80
